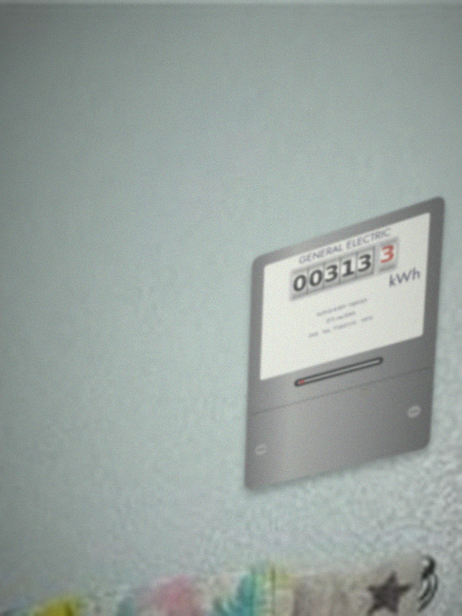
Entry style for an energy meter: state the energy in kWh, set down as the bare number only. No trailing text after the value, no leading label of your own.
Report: 313.3
